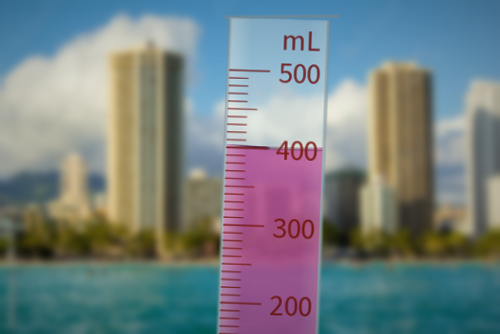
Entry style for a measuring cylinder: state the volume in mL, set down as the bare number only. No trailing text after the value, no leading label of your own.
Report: 400
